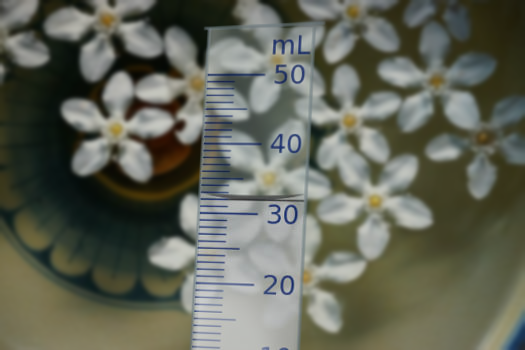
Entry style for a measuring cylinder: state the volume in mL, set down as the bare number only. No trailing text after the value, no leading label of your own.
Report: 32
